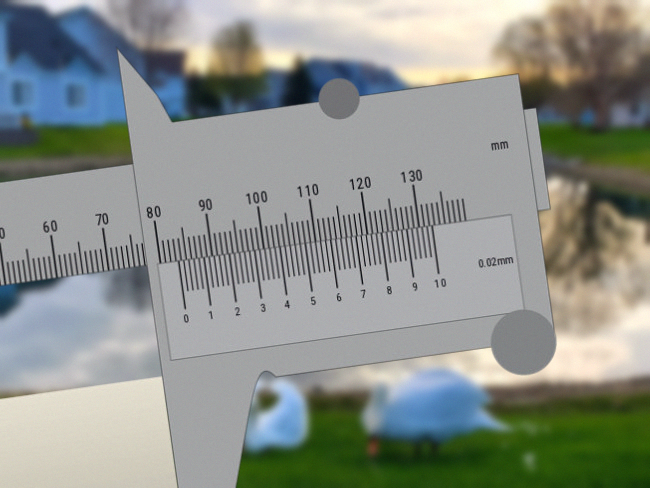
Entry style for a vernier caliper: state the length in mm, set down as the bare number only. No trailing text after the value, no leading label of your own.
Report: 83.5
